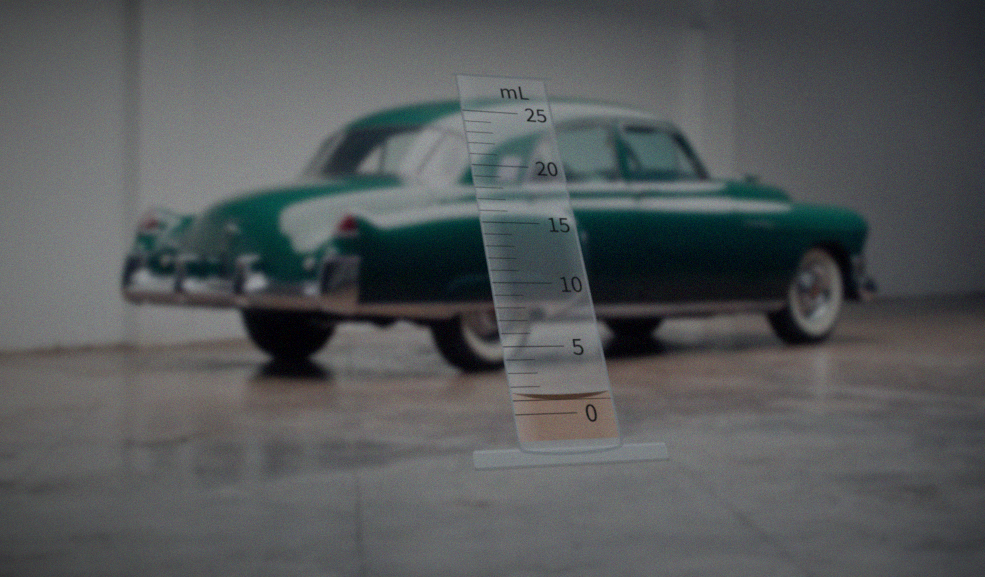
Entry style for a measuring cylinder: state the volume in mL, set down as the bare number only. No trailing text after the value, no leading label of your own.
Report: 1
